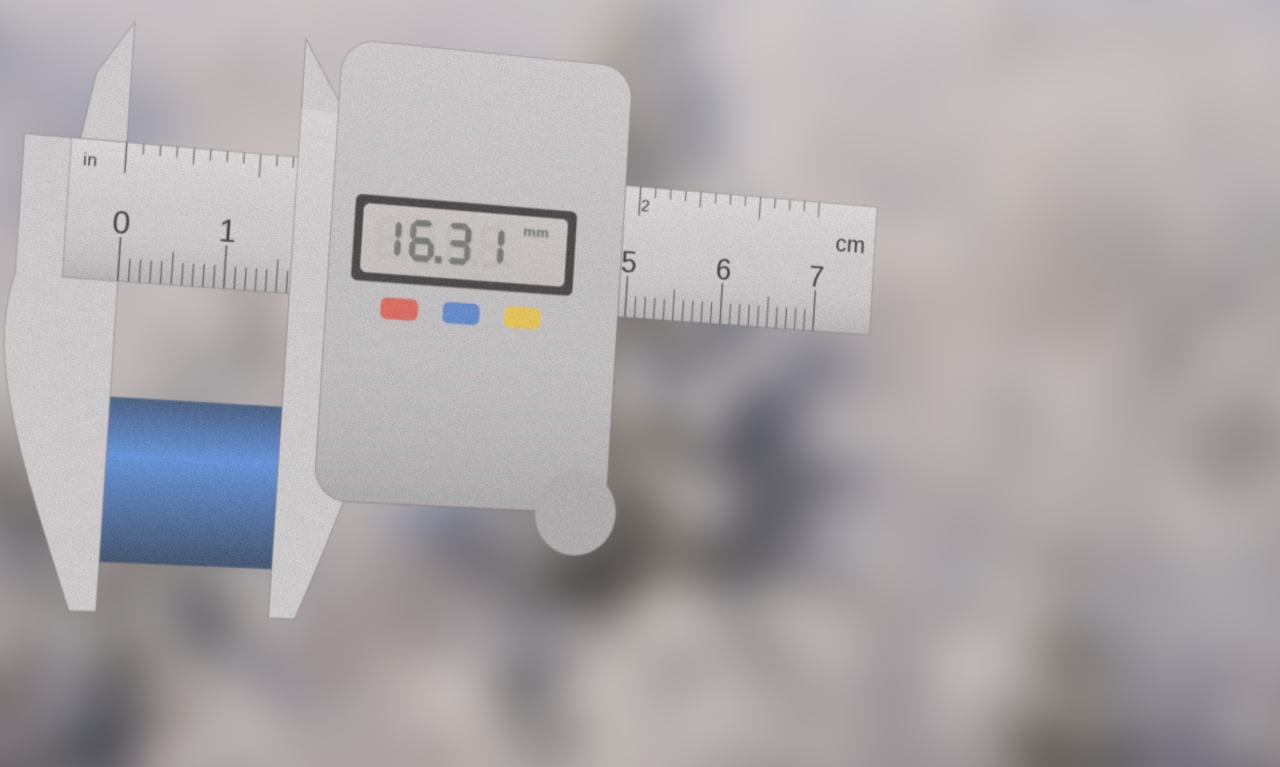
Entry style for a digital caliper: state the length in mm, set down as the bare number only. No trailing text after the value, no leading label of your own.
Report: 16.31
